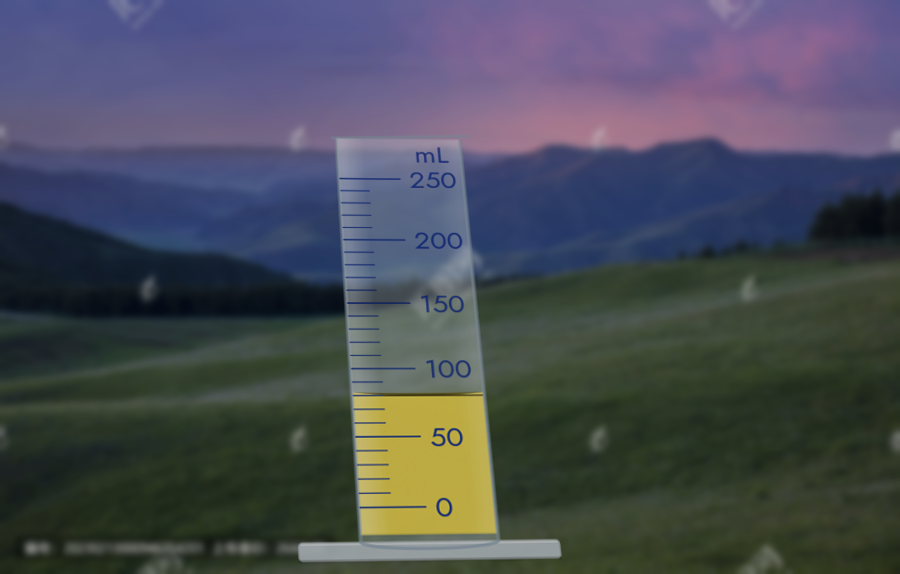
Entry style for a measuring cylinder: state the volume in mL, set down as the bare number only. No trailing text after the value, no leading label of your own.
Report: 80
